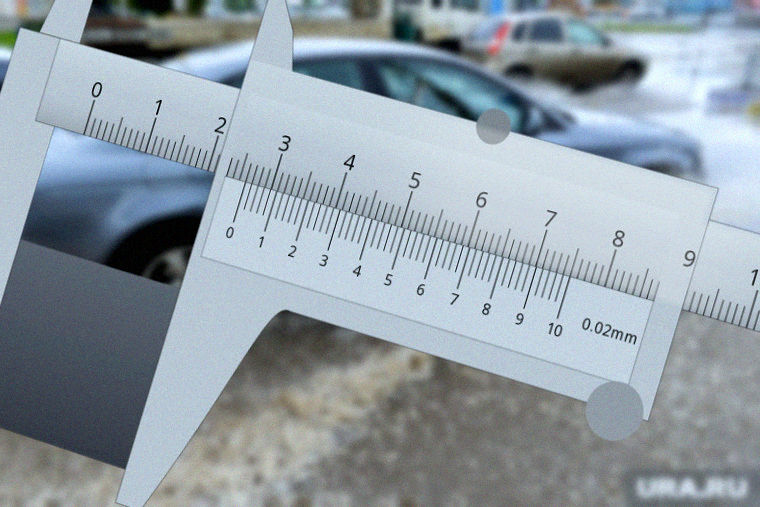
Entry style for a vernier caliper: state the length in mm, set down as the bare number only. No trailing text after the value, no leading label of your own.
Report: 26.0
